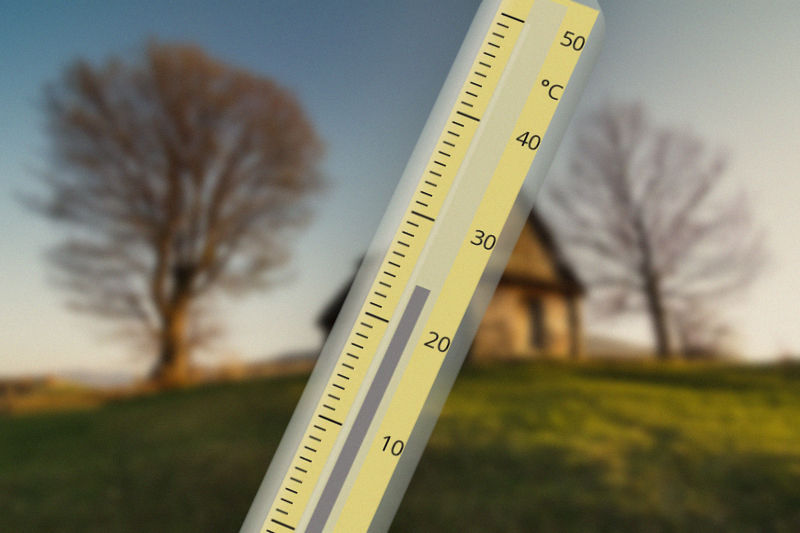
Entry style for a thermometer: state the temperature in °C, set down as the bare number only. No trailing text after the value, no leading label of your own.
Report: 24
